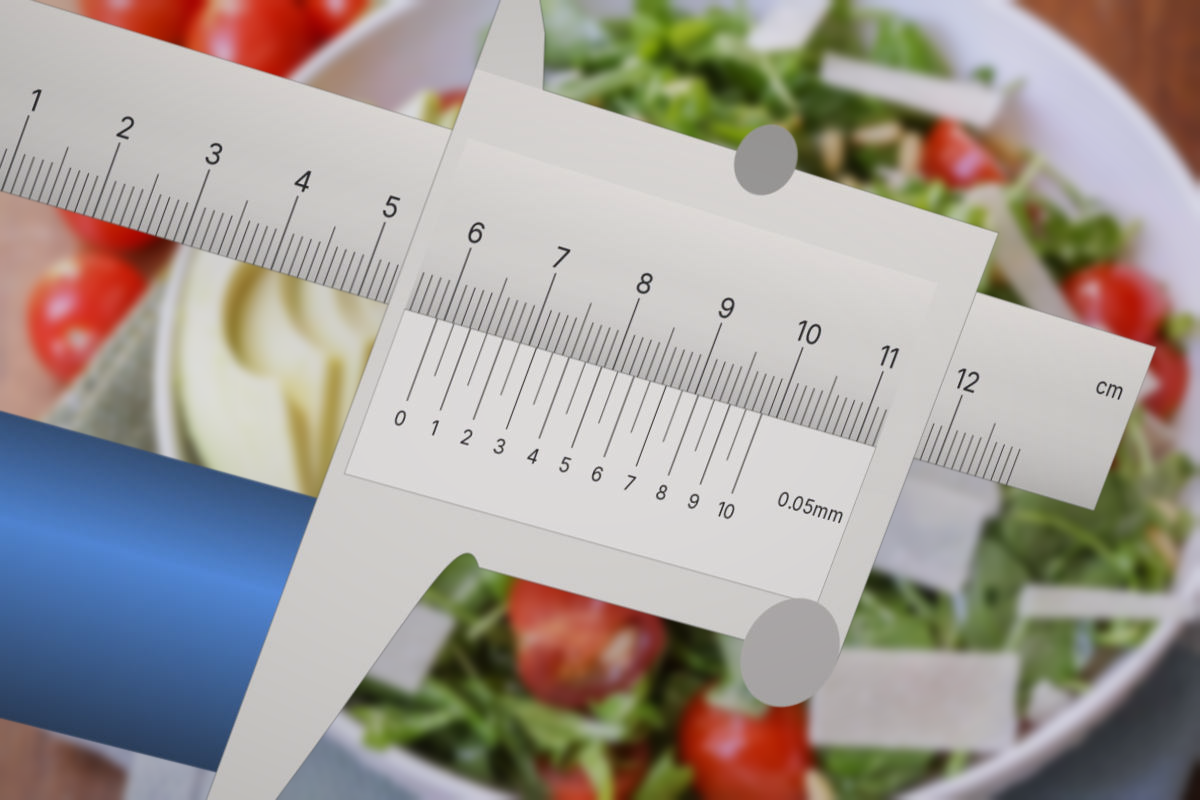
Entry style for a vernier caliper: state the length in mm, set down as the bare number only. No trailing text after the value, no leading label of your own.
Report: 59.2
